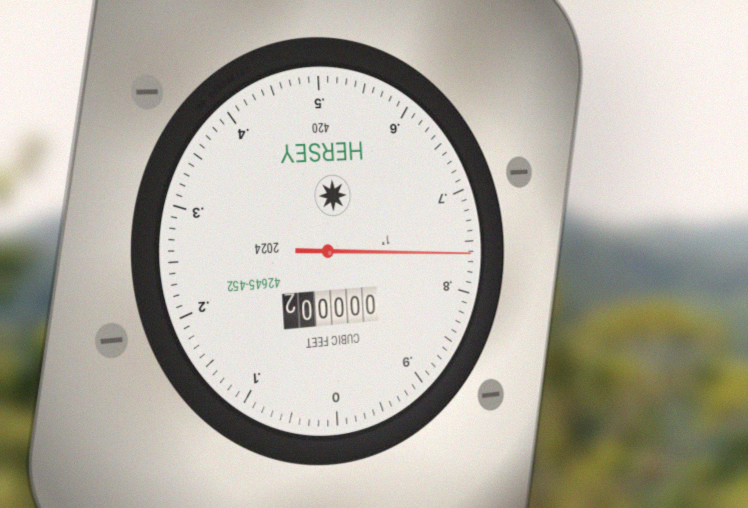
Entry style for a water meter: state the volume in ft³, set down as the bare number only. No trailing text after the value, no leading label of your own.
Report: 1.76
